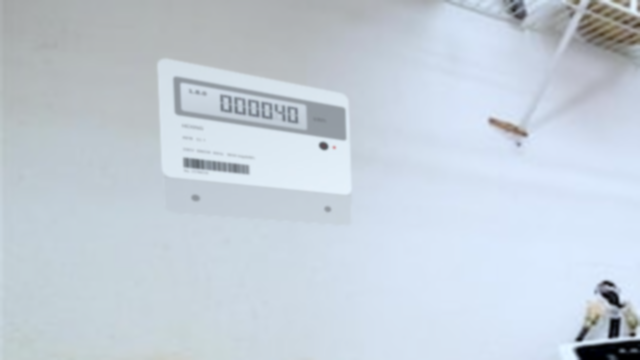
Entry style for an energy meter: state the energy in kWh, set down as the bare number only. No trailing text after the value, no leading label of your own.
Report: 40
